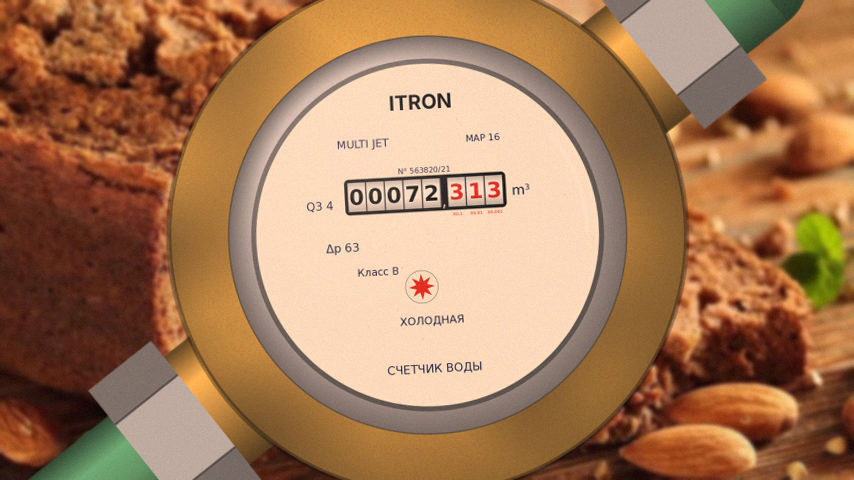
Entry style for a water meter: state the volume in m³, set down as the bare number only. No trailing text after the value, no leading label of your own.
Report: 72.313
